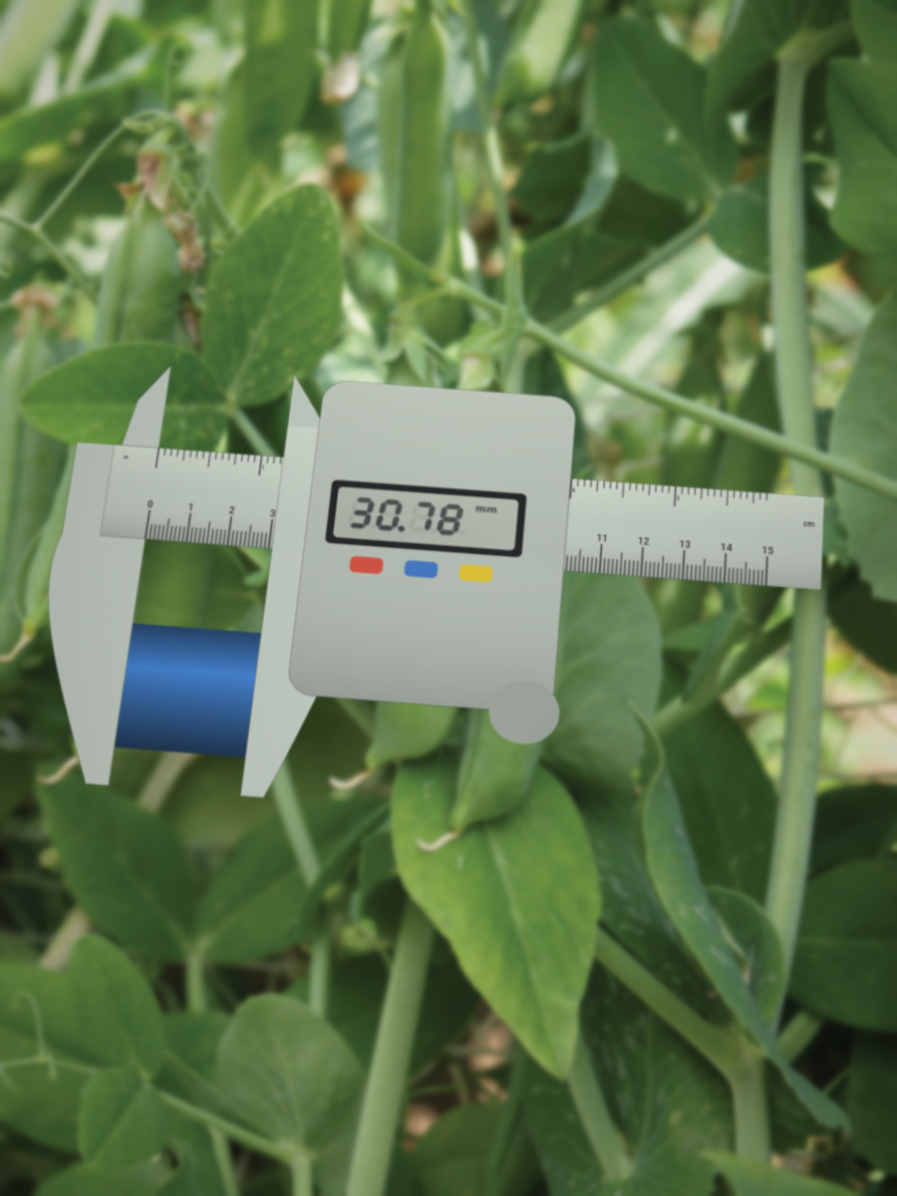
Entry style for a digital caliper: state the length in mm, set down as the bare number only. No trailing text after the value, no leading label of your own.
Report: 30.78
